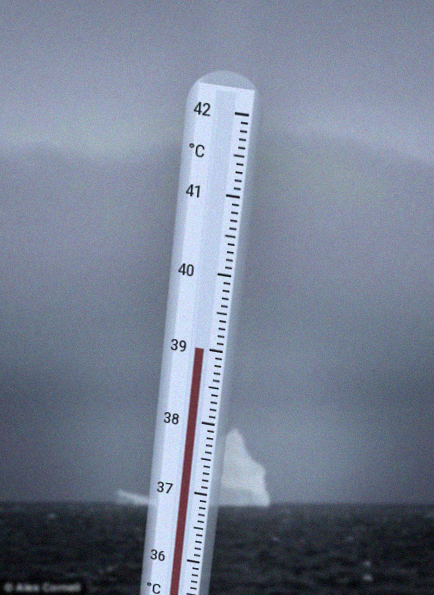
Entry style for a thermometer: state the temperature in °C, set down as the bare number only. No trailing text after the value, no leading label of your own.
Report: 39
